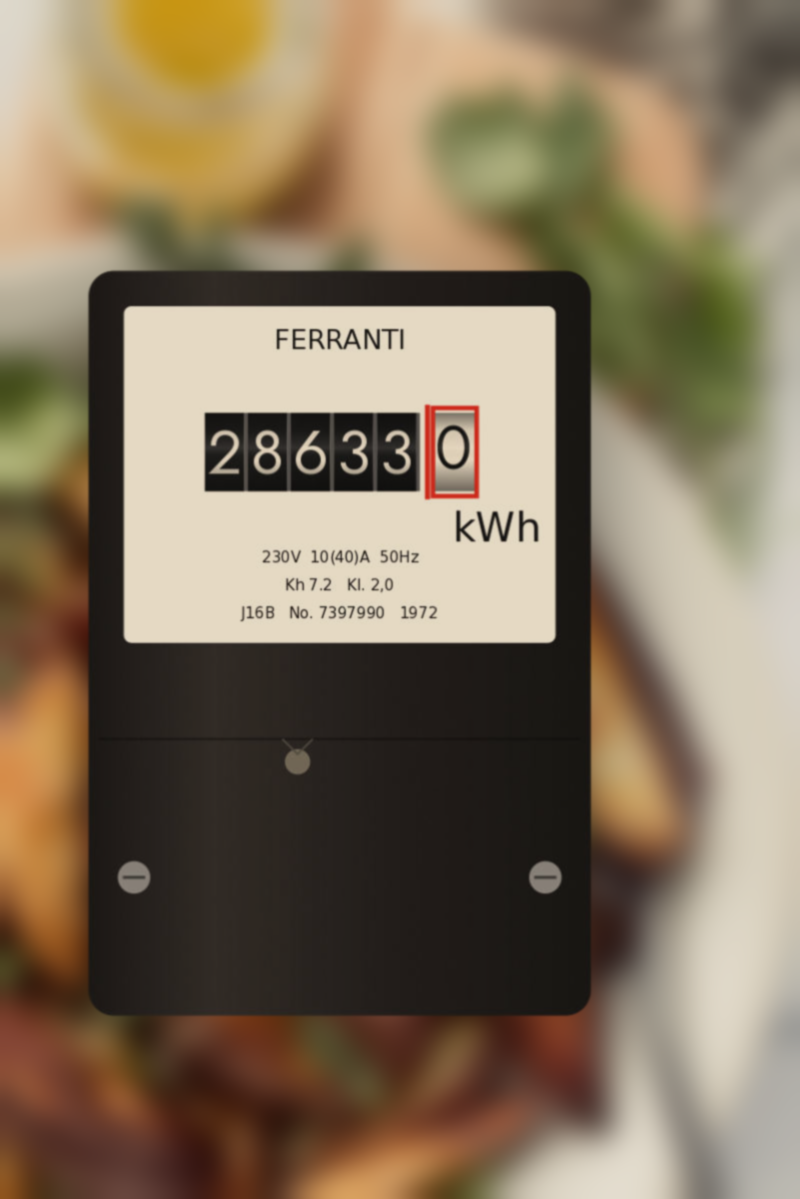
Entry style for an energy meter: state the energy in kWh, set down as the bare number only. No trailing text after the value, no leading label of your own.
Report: 28633.0
